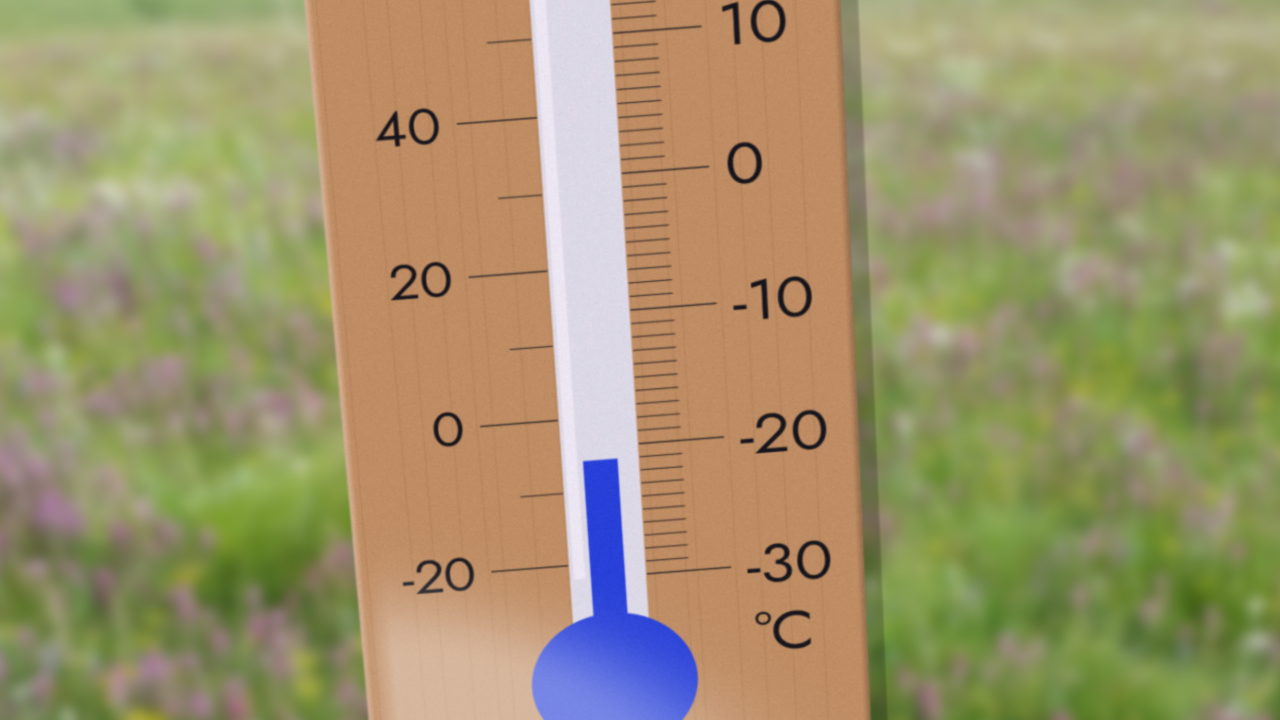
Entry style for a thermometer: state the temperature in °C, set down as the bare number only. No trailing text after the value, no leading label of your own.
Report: -21
